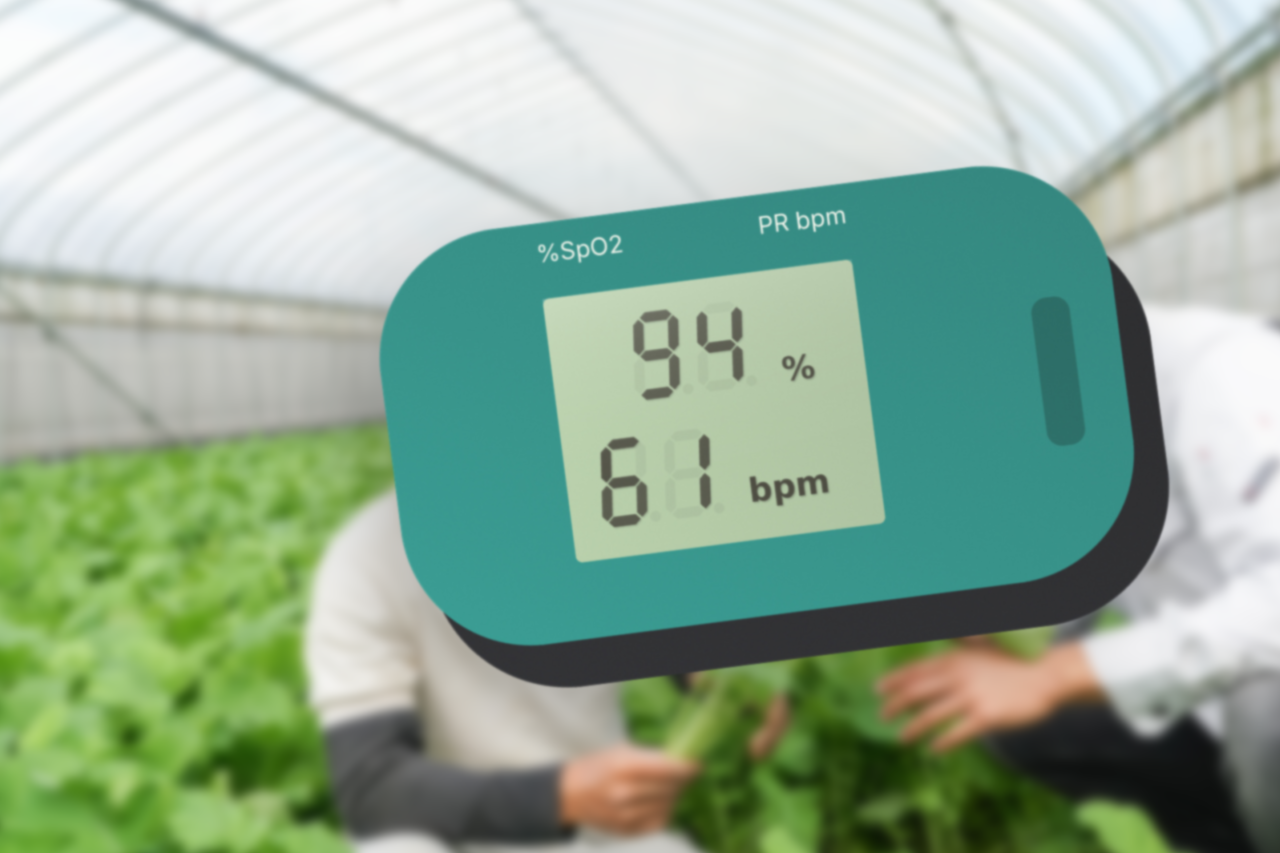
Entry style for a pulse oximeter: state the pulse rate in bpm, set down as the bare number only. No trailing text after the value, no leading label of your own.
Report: 61
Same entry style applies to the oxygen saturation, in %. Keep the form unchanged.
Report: 94
